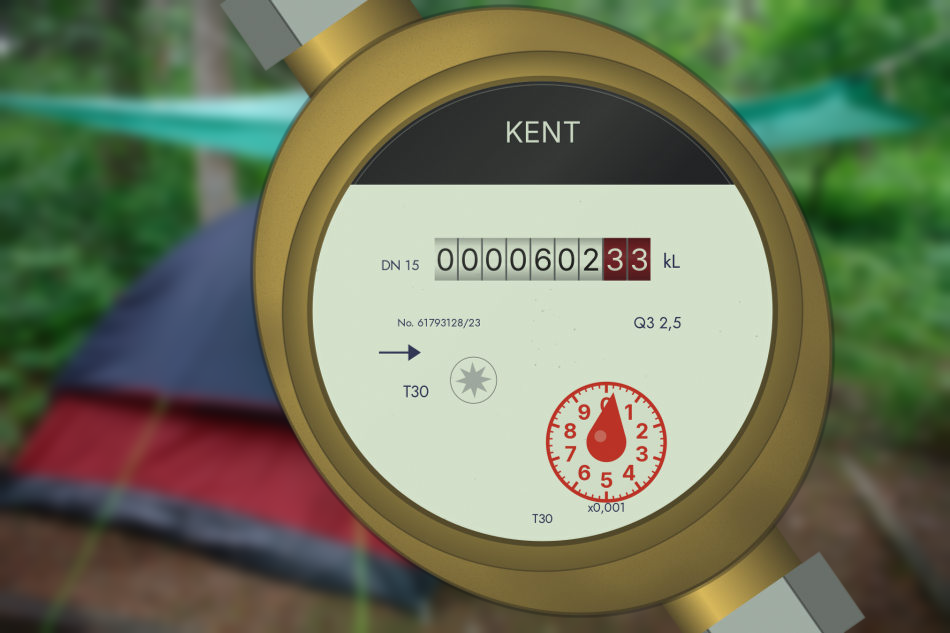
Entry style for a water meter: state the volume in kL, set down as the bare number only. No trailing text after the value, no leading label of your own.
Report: 602.330
